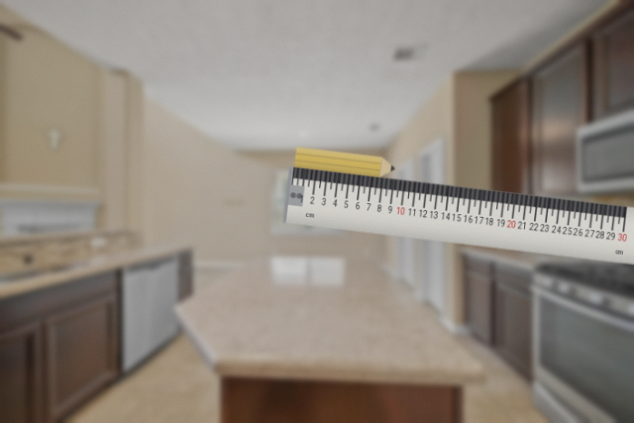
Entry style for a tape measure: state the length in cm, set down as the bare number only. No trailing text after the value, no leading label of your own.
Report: 9
